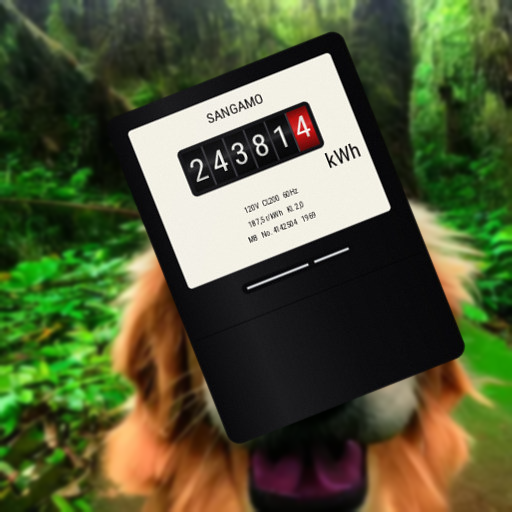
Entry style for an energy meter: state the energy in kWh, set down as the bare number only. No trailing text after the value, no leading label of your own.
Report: 24381.4
